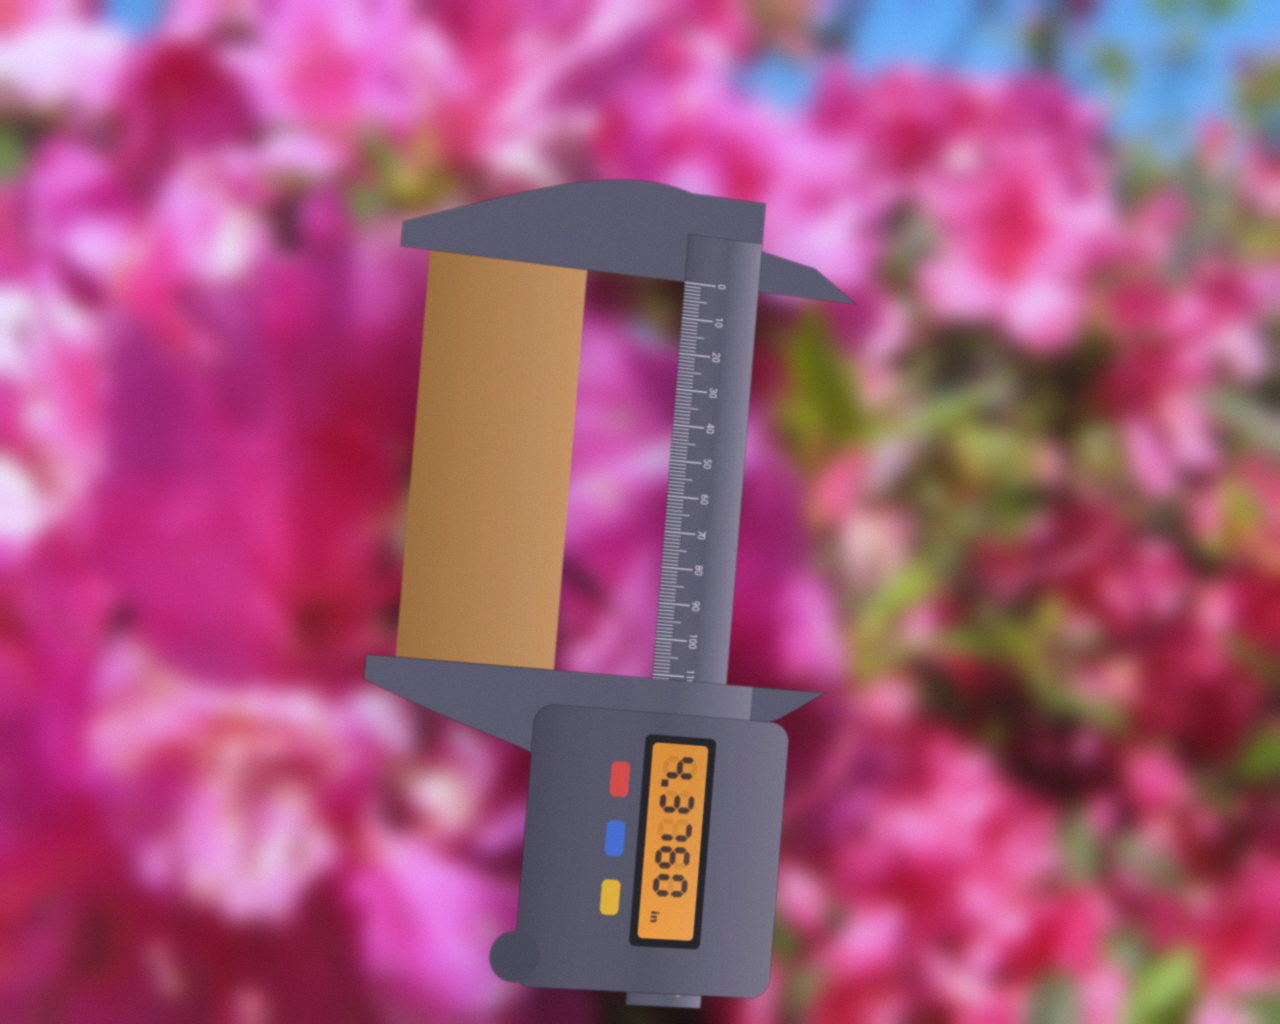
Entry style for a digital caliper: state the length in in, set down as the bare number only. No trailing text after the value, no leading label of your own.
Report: 4.3760
